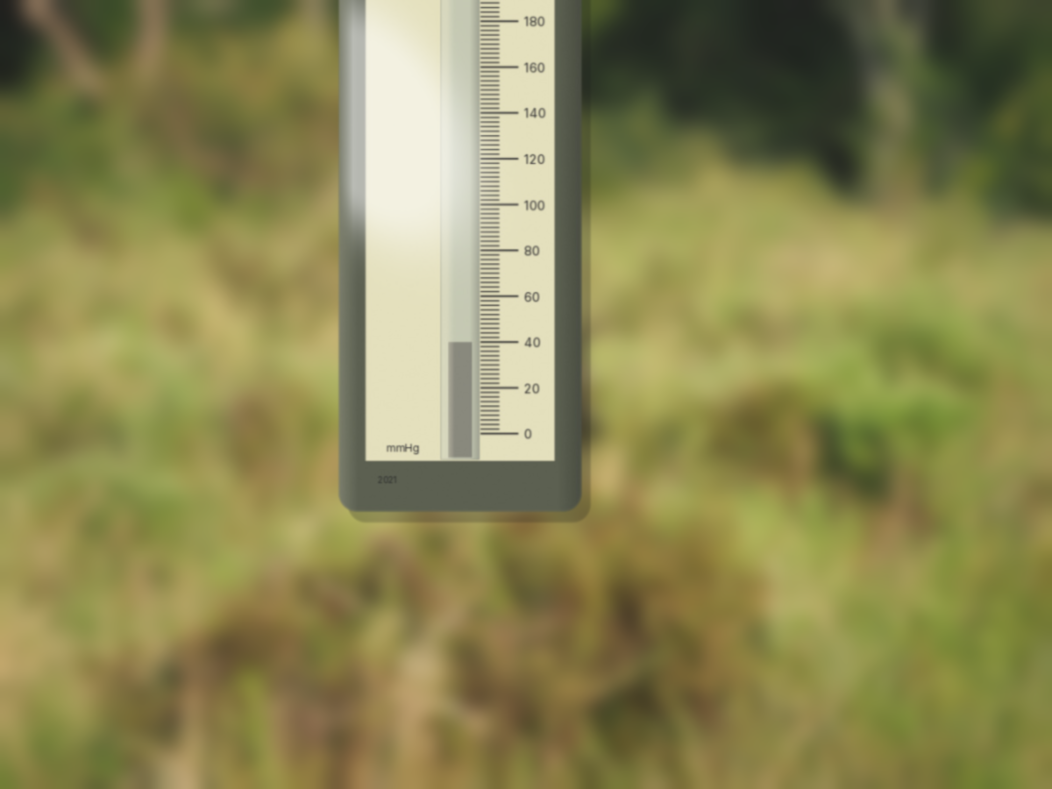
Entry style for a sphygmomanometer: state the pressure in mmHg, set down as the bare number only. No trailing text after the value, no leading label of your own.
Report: 40
